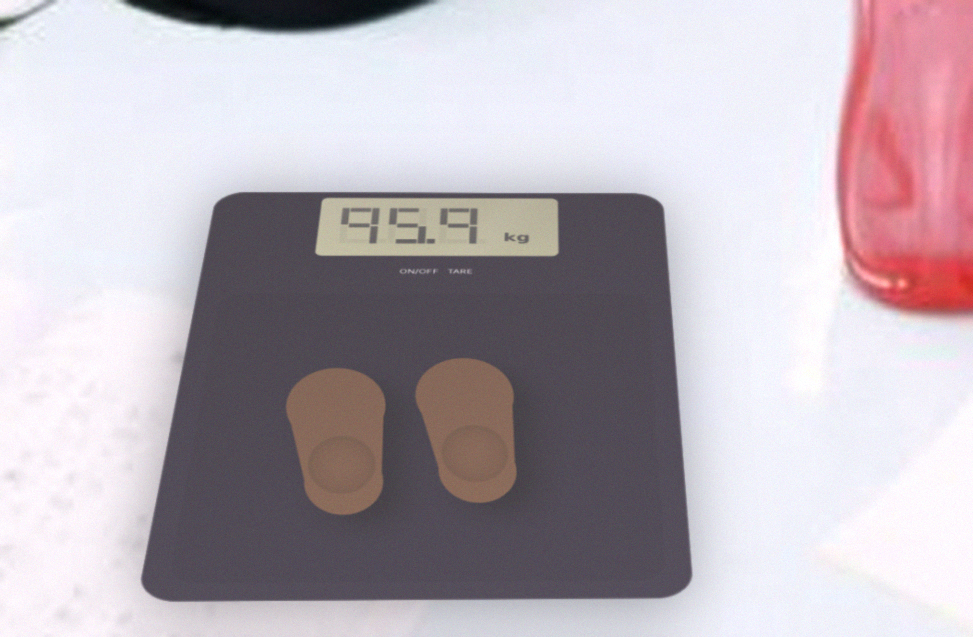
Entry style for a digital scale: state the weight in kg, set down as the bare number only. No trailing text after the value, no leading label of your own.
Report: 95.9
